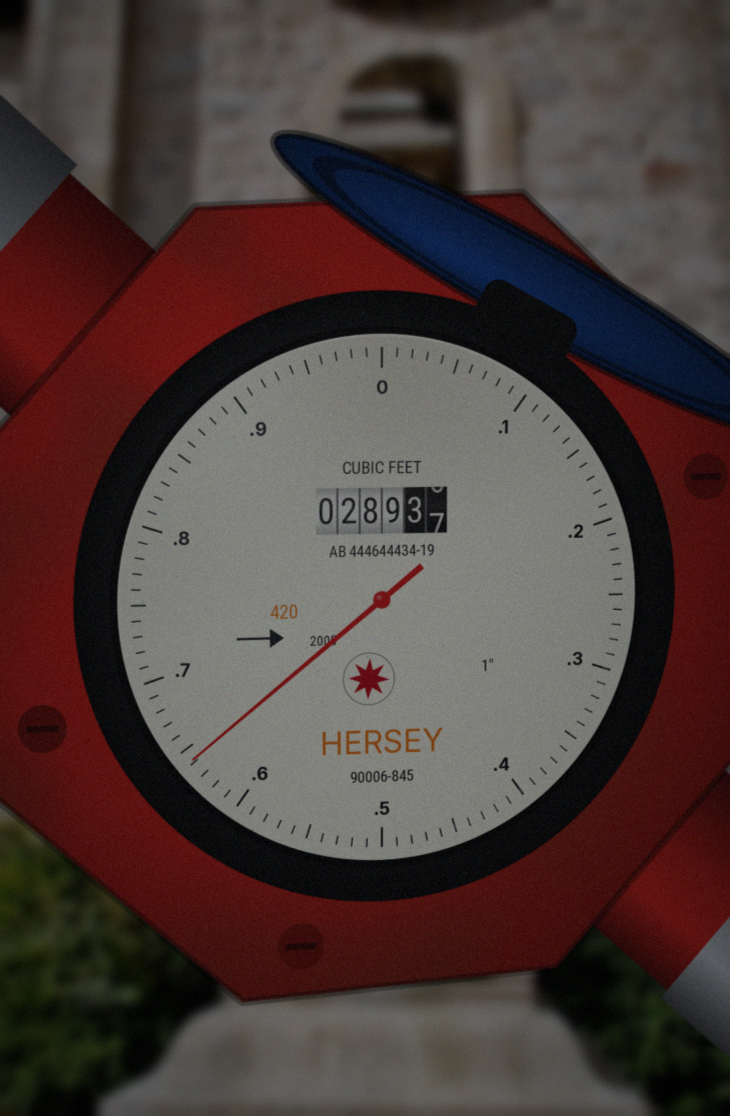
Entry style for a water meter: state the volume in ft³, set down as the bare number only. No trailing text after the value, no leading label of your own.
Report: 28936.64
